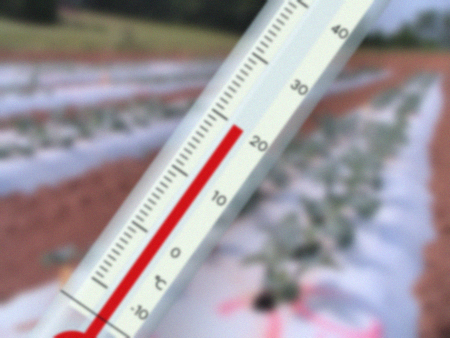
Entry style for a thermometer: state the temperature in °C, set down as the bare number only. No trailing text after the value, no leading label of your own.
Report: 20
